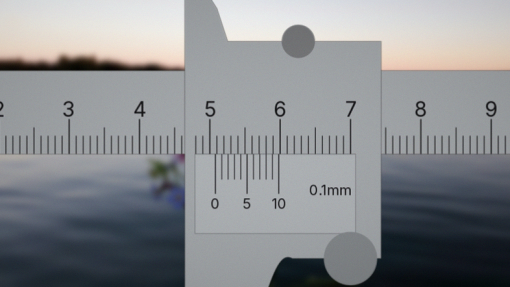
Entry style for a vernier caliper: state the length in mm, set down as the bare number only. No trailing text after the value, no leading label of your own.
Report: 50.8
